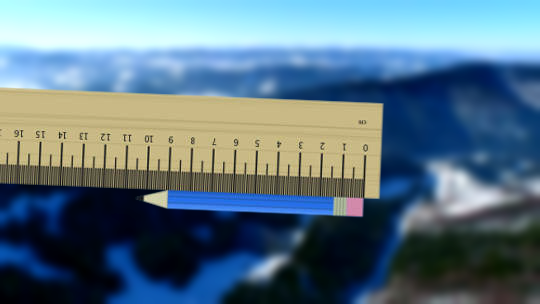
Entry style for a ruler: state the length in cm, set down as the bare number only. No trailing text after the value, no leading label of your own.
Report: 10.5
